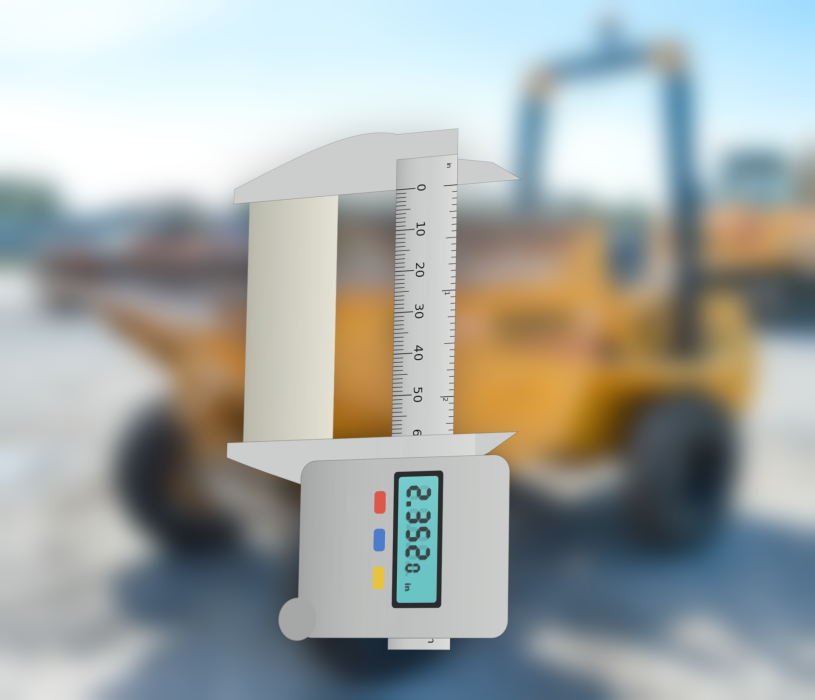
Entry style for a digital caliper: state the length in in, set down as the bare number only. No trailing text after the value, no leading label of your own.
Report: 2.3520
